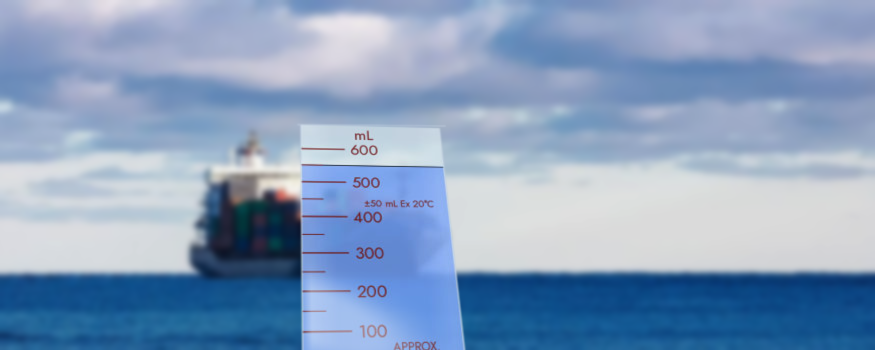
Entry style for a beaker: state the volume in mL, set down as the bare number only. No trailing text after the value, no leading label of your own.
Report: 550
